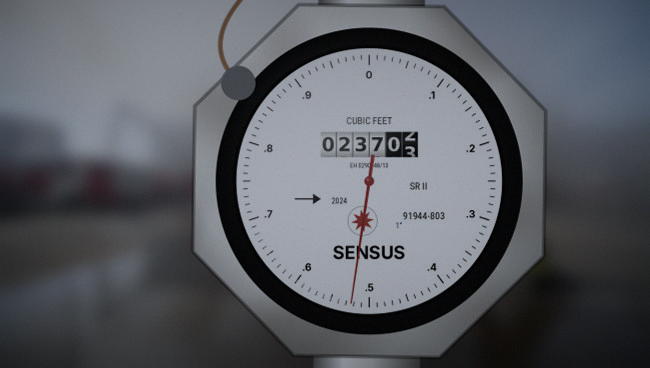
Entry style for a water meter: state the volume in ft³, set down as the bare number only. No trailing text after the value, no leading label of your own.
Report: 23702.52
